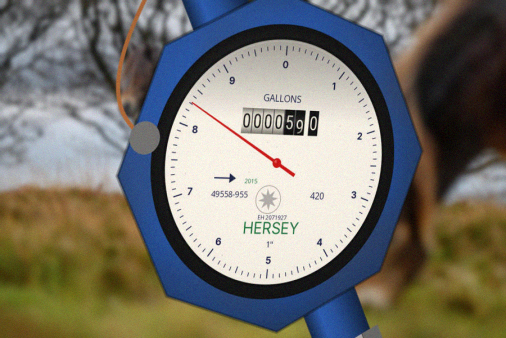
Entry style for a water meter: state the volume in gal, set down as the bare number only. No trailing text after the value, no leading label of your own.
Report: 588.3
